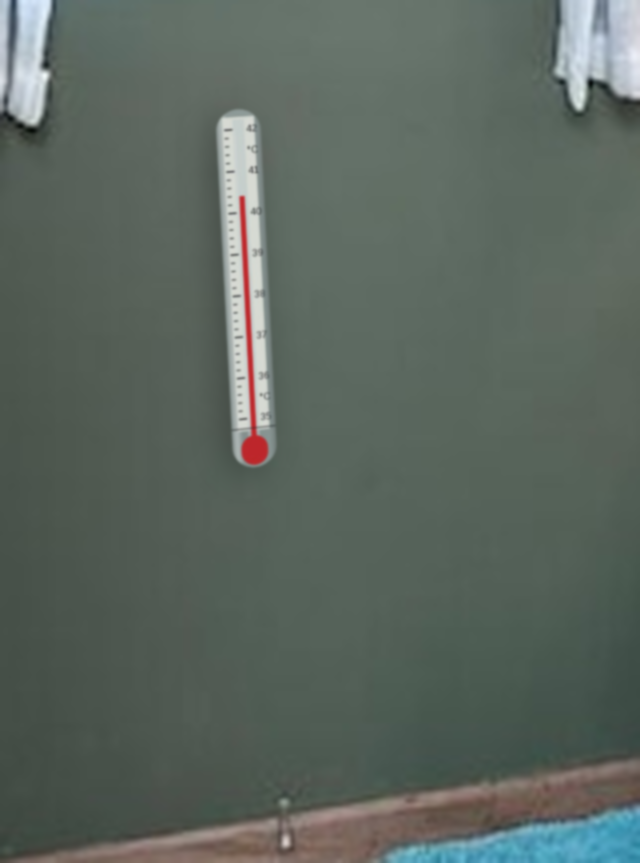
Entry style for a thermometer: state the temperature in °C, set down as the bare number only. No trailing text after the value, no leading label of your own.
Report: 40.4
